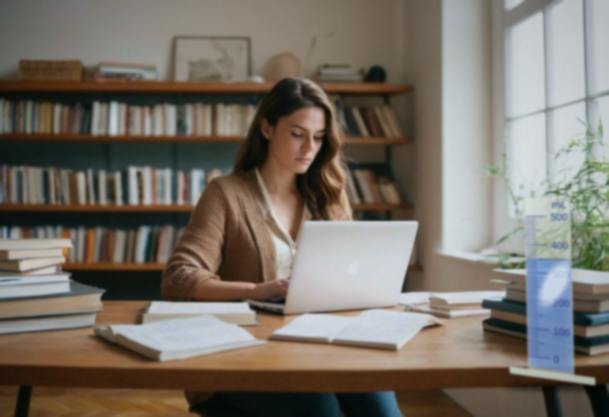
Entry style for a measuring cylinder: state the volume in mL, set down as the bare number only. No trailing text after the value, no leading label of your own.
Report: 350
